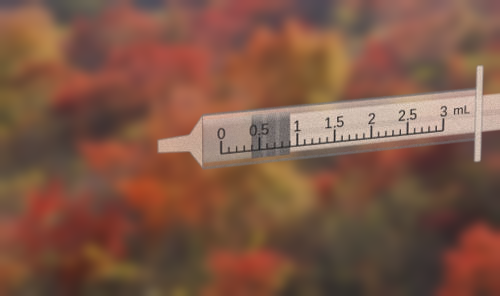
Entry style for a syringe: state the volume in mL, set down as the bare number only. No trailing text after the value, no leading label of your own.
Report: 0.4
